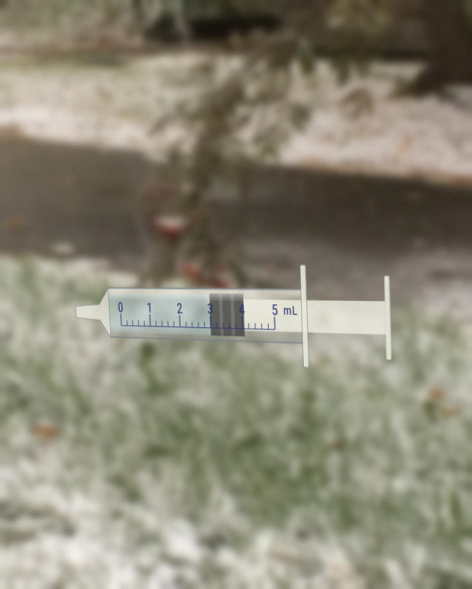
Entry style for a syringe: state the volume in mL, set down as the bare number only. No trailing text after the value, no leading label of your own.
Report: 3
